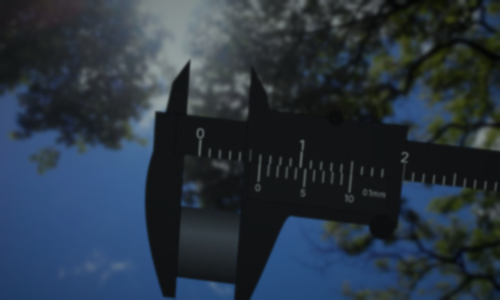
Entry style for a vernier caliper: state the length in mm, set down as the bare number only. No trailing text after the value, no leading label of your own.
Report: 6.0
